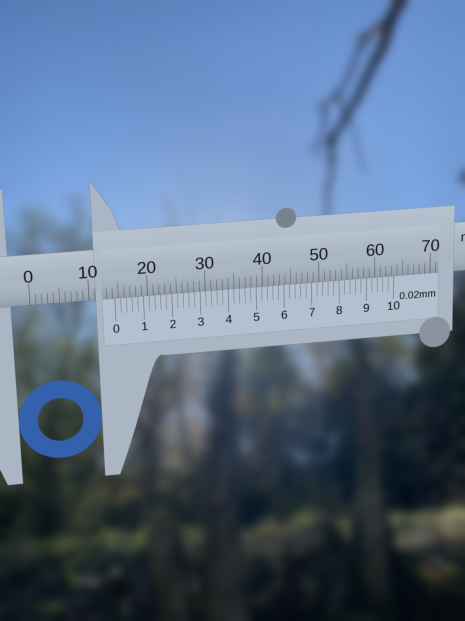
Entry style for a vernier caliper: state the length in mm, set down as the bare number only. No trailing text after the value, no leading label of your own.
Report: 14.4
